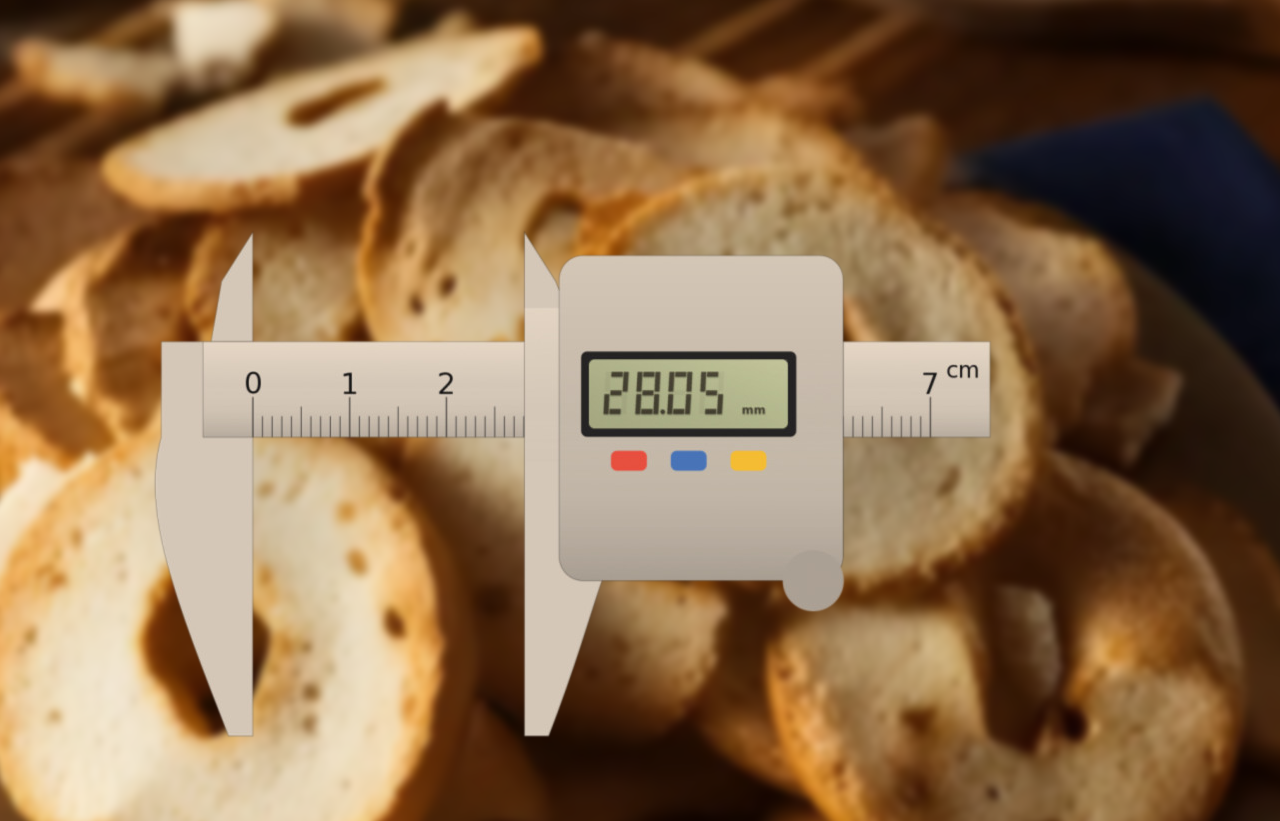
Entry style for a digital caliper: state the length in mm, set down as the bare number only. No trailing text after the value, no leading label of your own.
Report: 28.05
